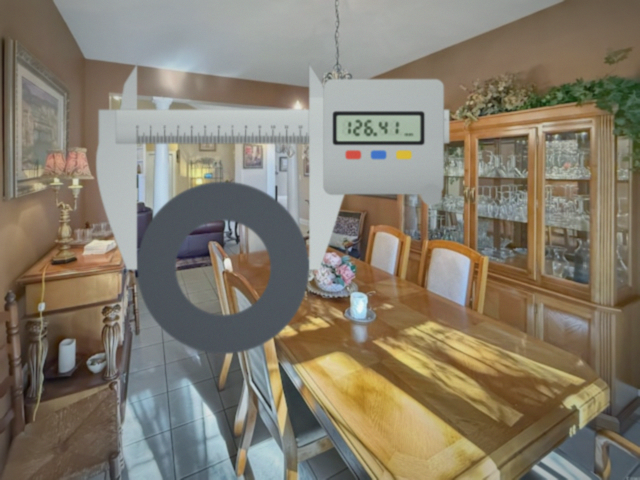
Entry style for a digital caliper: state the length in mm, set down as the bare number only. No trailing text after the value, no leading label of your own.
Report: 126.41
